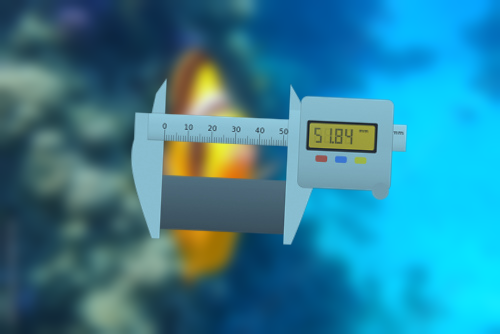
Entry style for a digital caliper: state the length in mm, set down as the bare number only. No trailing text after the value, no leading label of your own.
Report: 51.84
